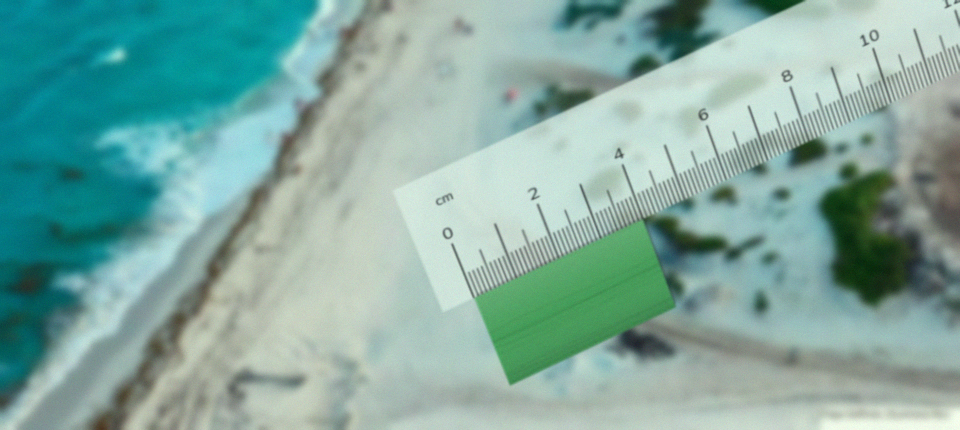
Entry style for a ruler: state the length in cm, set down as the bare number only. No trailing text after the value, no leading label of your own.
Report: 4
